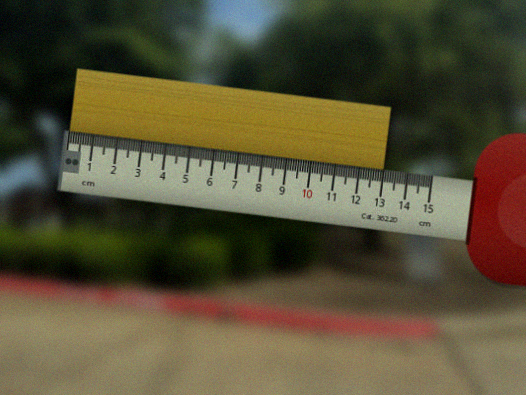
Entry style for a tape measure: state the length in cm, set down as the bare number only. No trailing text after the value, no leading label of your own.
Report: 13
